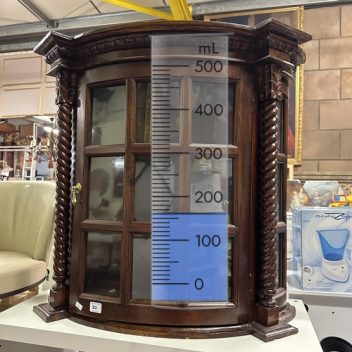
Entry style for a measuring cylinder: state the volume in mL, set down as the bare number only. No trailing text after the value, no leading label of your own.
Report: 160
